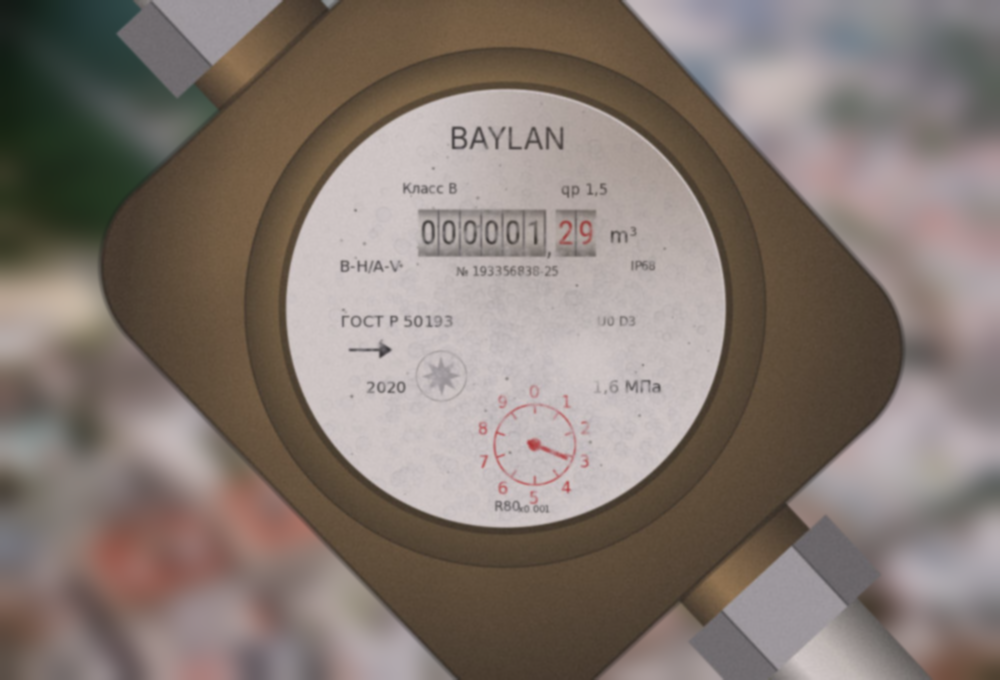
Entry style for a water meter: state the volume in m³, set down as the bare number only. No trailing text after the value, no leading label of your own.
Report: 1.293
